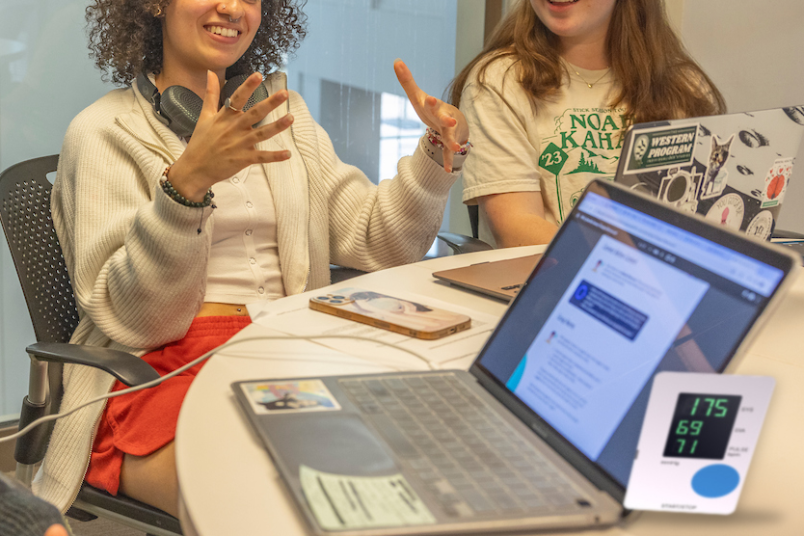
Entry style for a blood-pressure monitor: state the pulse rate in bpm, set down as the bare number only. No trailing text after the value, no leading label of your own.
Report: 71
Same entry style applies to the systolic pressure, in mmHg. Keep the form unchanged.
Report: 175
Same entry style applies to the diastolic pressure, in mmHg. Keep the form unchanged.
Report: 69
